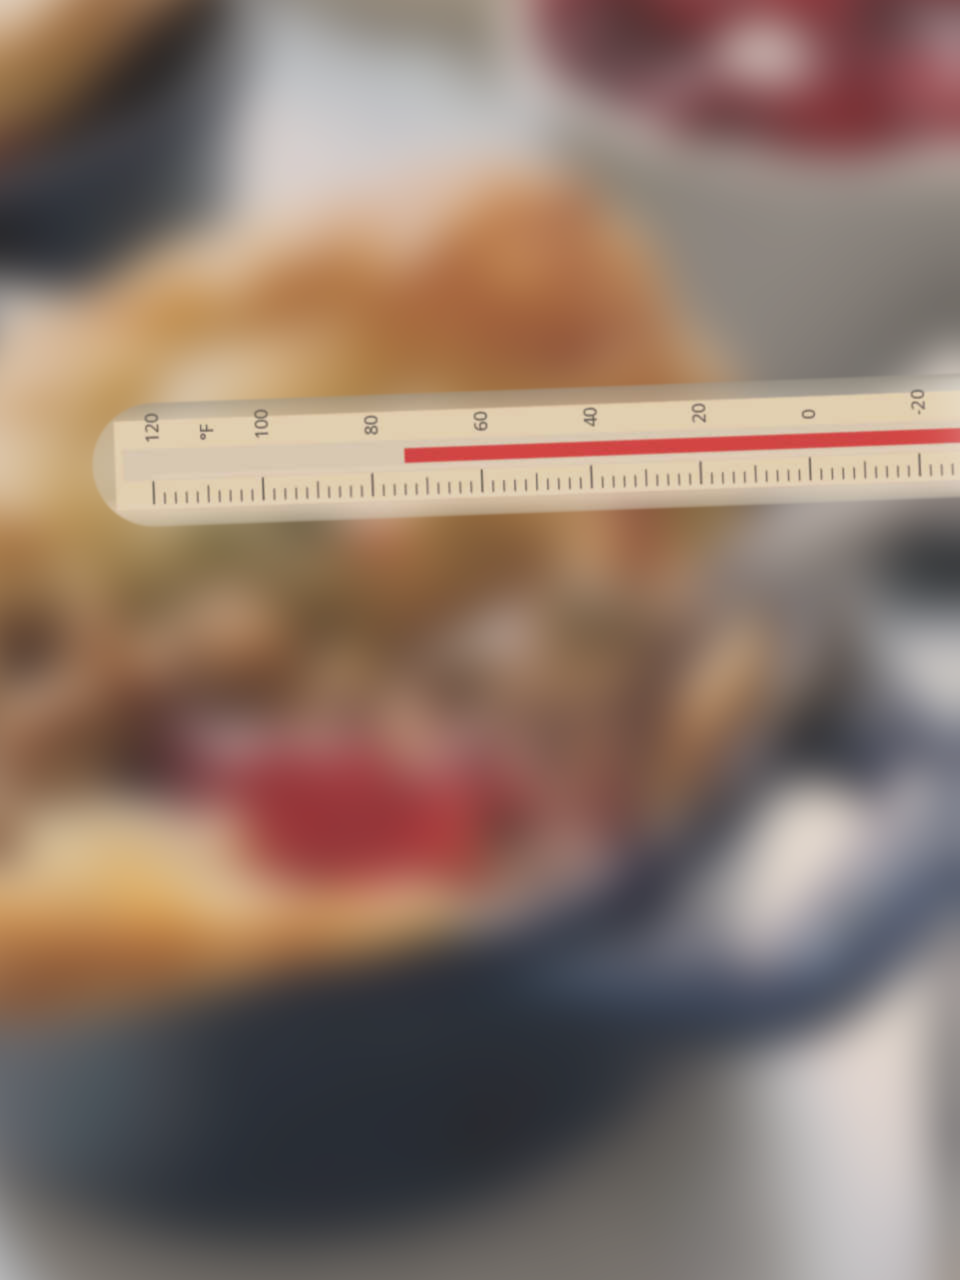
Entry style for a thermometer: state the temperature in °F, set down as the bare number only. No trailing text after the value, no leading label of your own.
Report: 74
